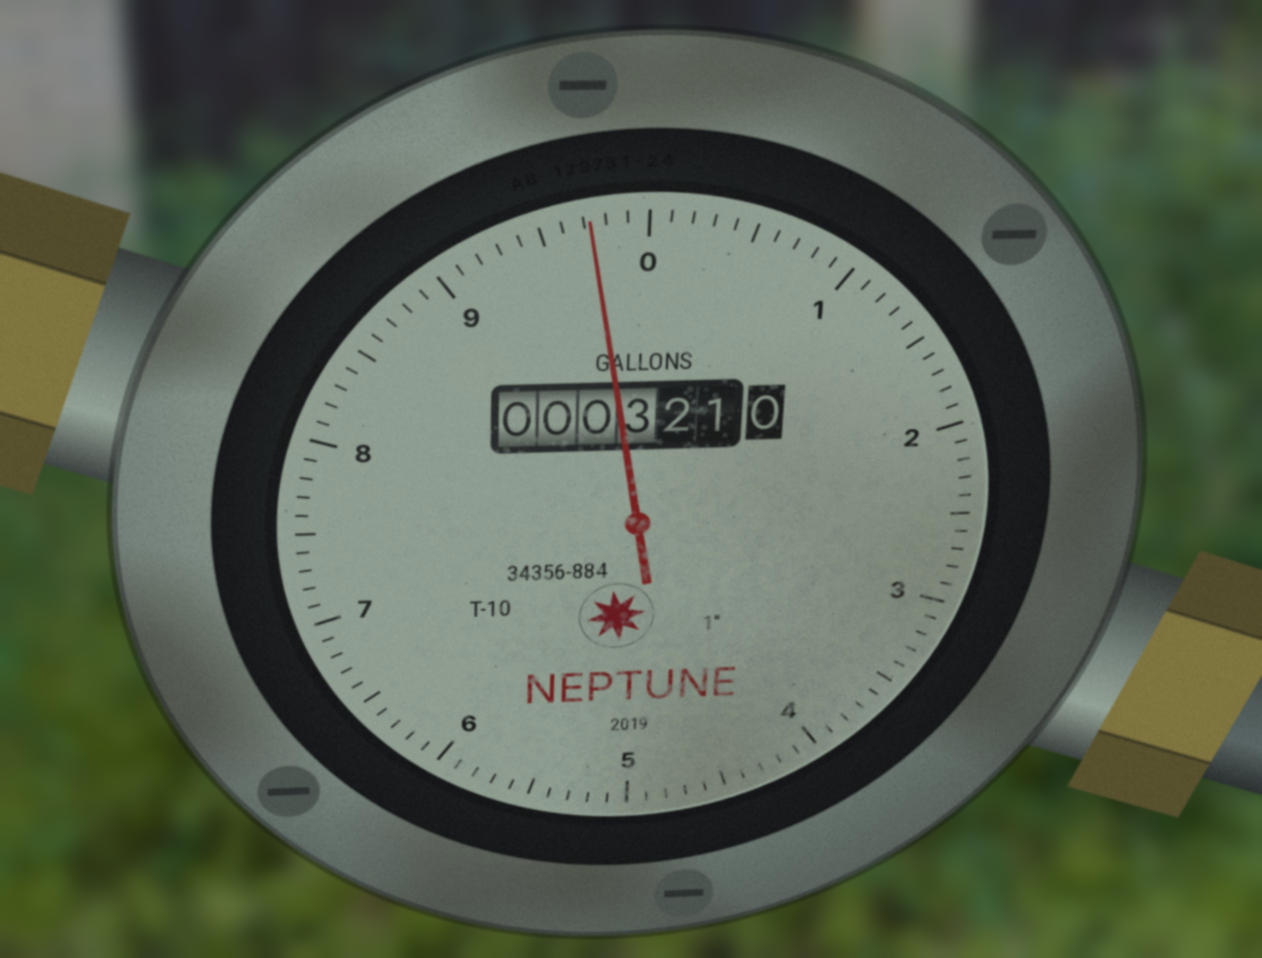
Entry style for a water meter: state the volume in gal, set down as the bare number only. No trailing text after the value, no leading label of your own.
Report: 3209.7
